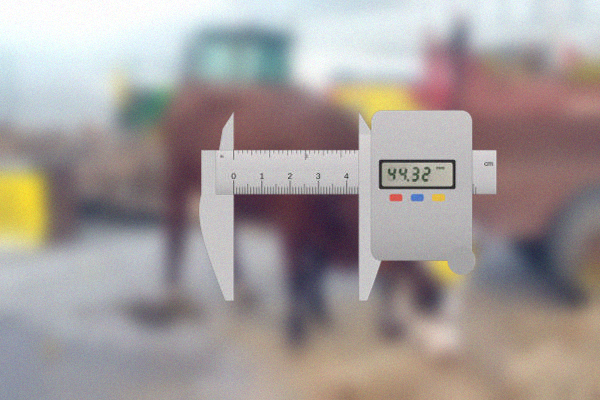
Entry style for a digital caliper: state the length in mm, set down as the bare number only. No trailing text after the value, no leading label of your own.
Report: 44.32
